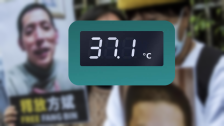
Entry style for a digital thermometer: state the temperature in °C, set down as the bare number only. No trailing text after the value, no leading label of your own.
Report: 37.1
